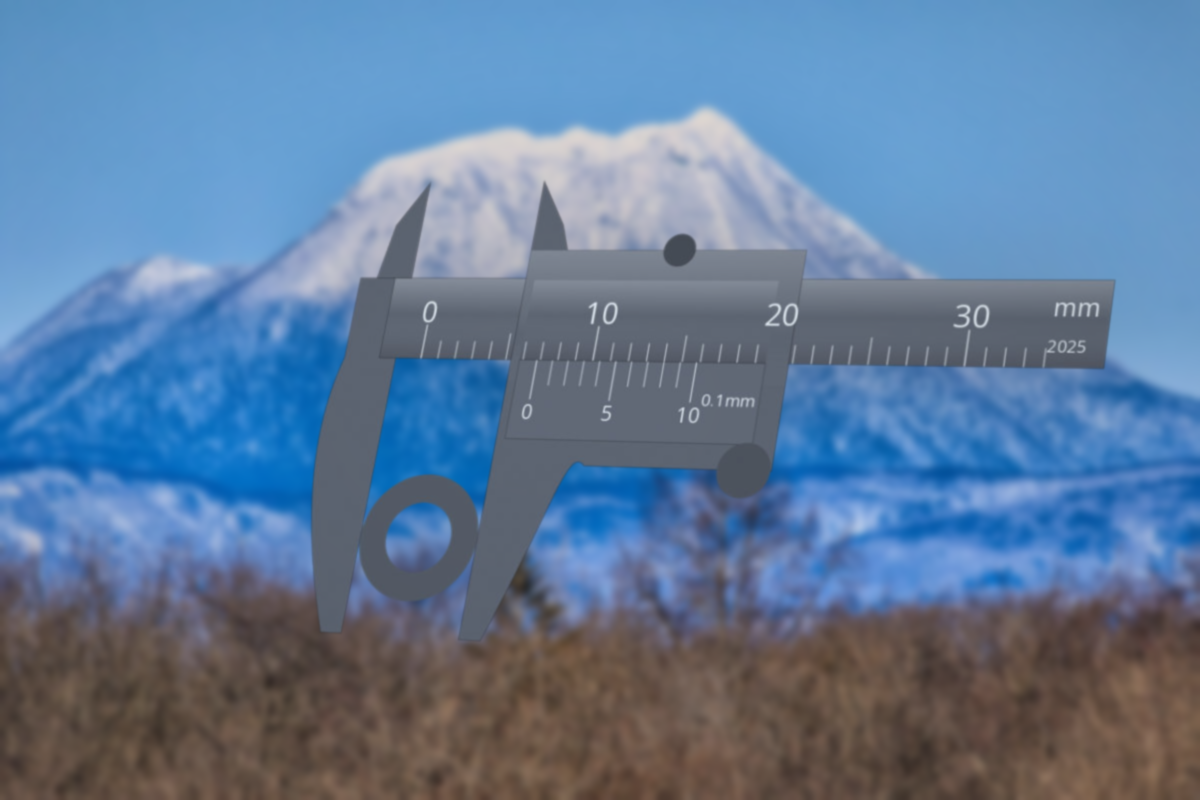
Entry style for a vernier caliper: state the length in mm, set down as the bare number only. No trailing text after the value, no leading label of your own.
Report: 6.8
